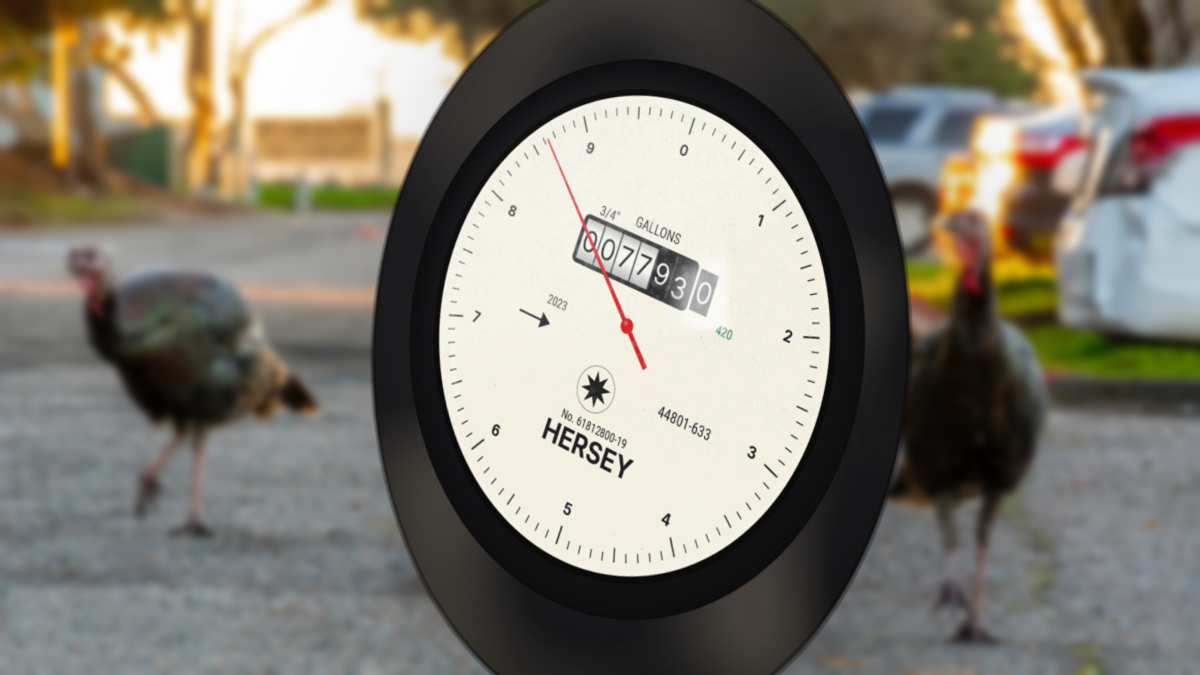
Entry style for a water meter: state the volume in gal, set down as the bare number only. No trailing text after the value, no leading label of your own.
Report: 77928.6
